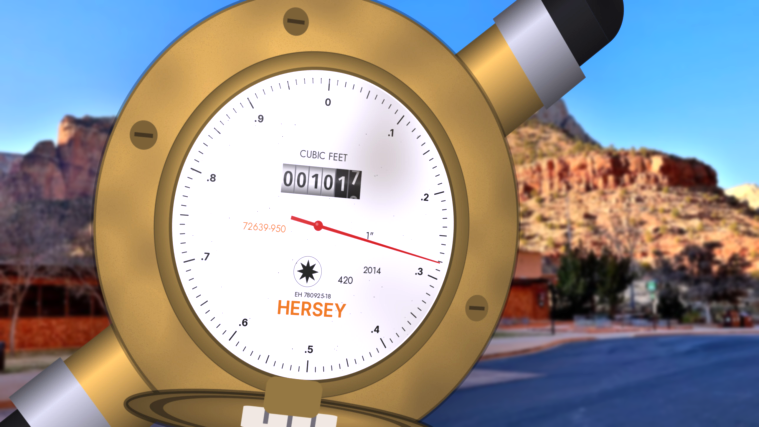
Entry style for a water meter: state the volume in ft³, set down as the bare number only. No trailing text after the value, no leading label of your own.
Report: 1017.28
